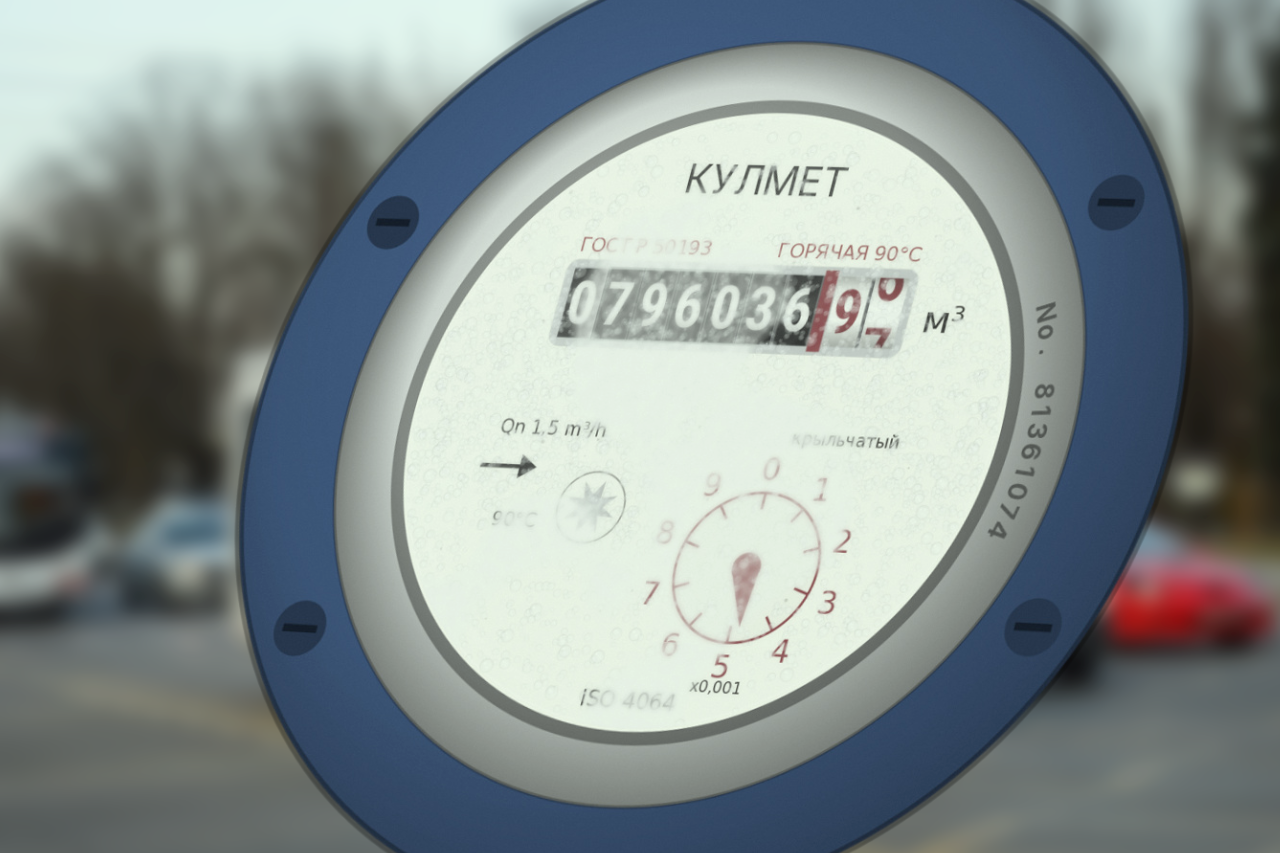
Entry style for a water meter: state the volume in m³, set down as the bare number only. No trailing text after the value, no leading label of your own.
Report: 796036.964
